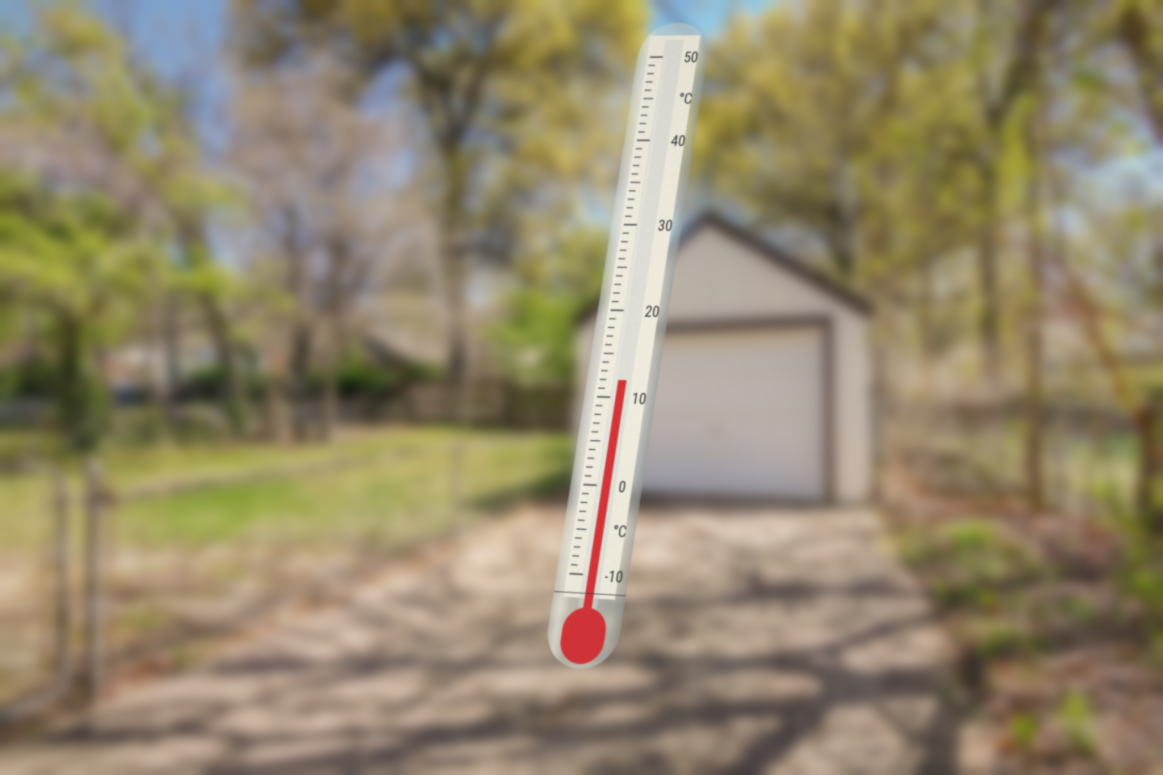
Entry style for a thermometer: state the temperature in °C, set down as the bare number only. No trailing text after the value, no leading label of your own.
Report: 12
